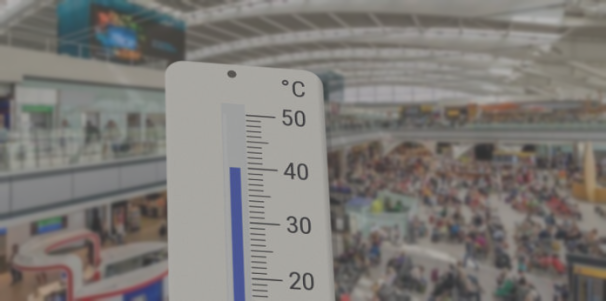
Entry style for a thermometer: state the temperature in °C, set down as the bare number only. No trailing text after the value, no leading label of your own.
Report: 40
